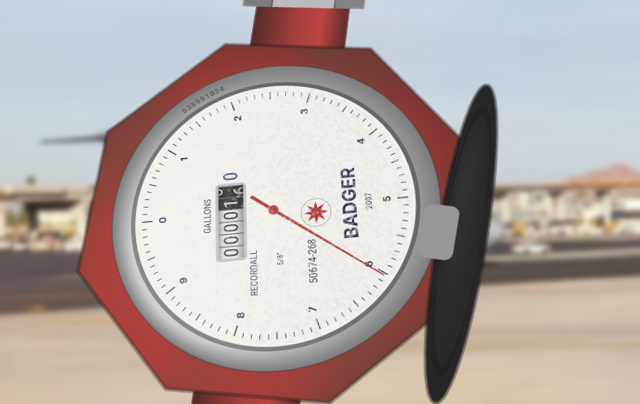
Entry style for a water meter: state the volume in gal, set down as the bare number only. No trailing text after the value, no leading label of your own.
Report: 156.0
